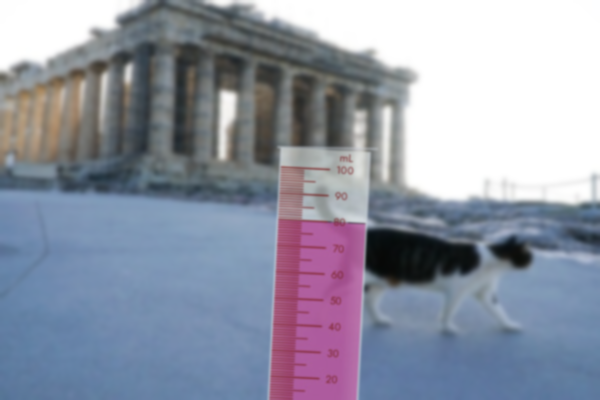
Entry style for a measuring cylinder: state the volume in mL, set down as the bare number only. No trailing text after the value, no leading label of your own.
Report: 80
